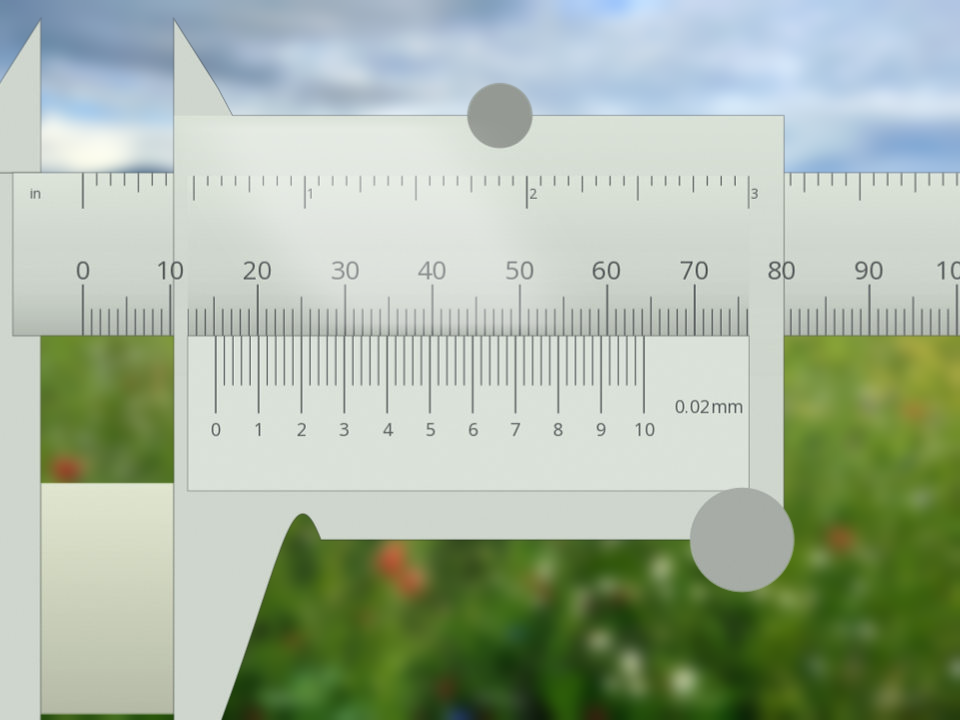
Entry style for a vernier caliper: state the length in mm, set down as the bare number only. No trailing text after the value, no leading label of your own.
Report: 15.2
